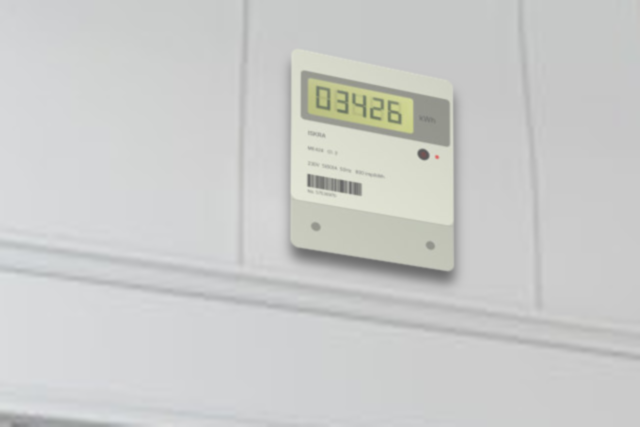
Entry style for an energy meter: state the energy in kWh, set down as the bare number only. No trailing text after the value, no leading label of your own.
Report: 3426
